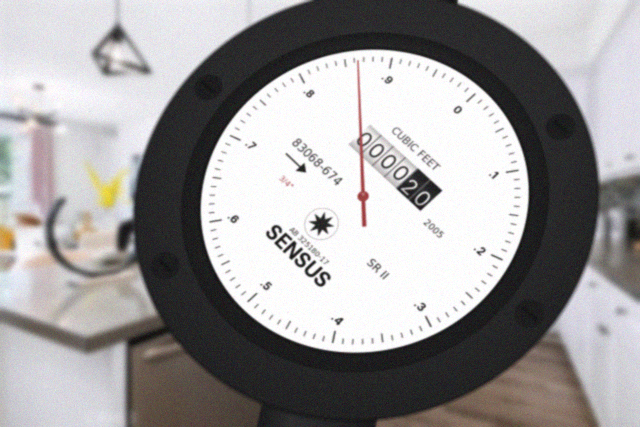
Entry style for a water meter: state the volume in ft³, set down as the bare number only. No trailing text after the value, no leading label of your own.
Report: 19.86
